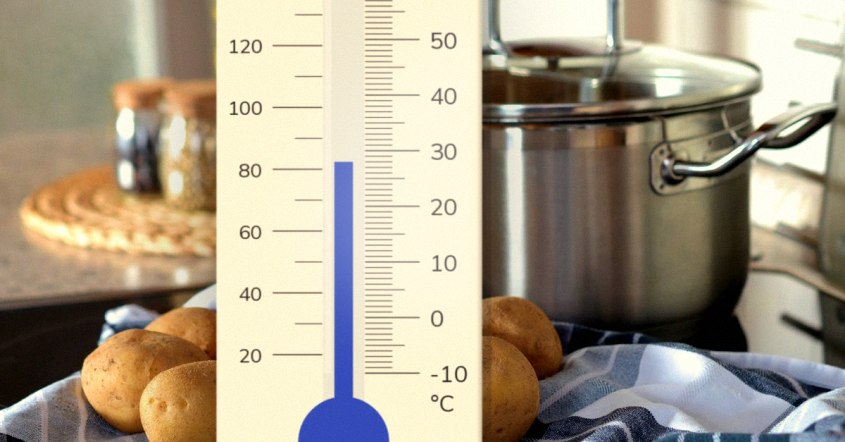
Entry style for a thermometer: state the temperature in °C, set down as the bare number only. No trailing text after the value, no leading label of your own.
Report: 28
